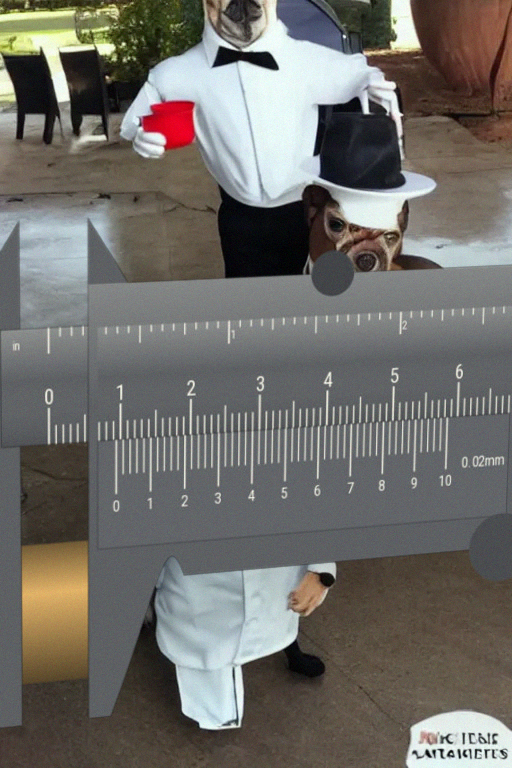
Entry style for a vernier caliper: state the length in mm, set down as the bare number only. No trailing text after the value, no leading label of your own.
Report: 9.4
